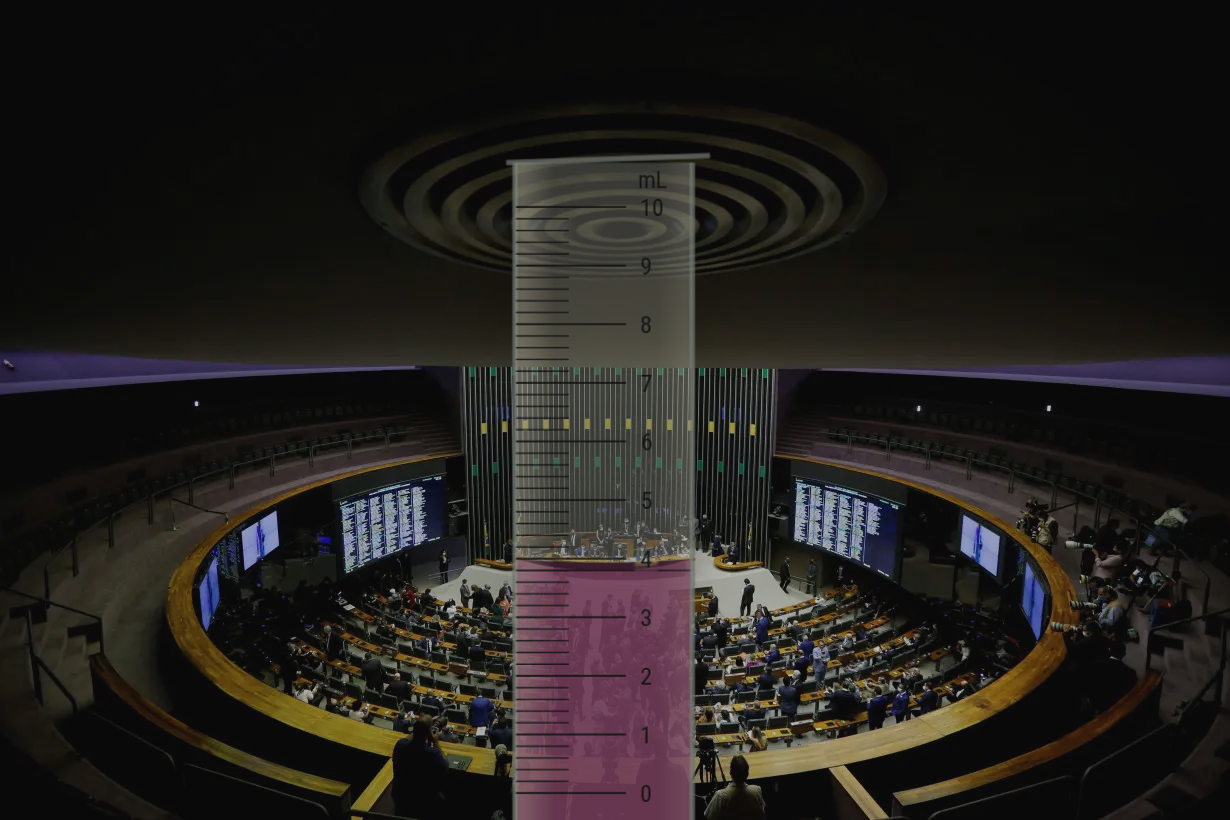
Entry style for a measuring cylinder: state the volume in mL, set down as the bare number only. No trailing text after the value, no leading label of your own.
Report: 3.8
